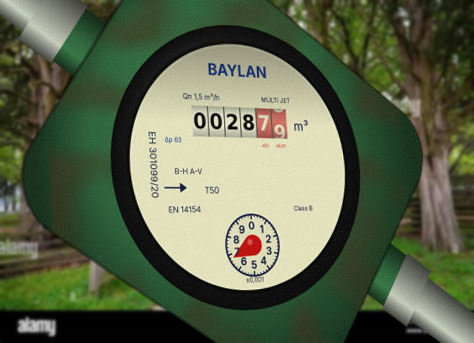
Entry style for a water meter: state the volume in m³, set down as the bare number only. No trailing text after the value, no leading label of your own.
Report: 28.786
